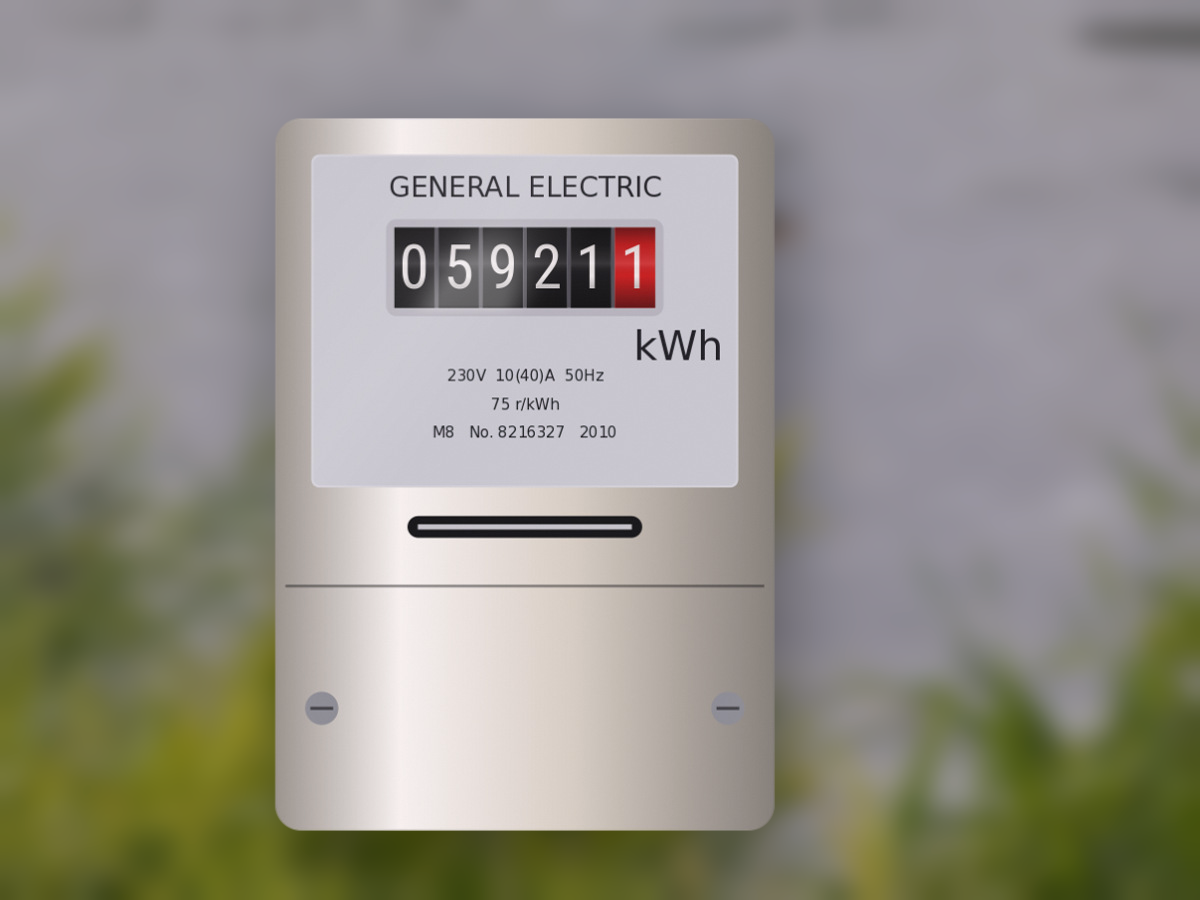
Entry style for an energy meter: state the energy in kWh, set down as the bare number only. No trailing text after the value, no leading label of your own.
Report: 5921.1
